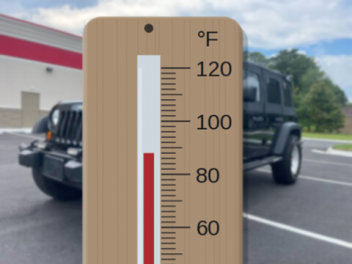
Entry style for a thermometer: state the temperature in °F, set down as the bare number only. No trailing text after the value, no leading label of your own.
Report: 88
